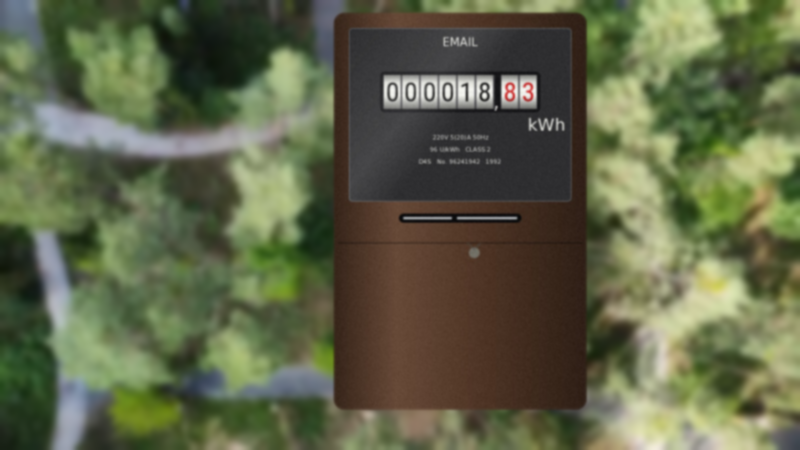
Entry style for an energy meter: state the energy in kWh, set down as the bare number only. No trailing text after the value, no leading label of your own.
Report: 18.83
